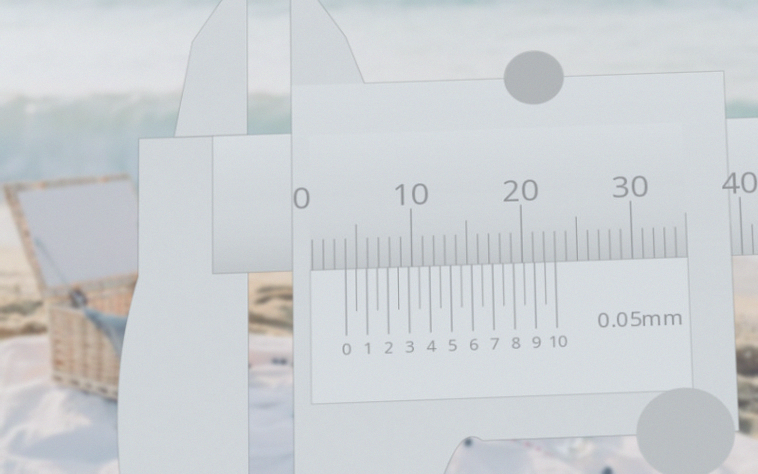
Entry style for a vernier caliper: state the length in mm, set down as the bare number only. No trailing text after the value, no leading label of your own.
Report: 4.0
